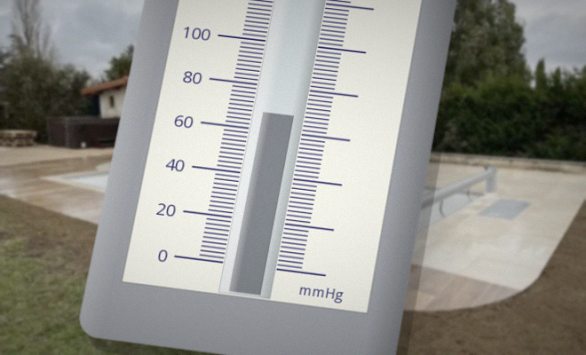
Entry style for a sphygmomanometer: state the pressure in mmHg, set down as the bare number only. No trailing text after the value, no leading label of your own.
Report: 68
